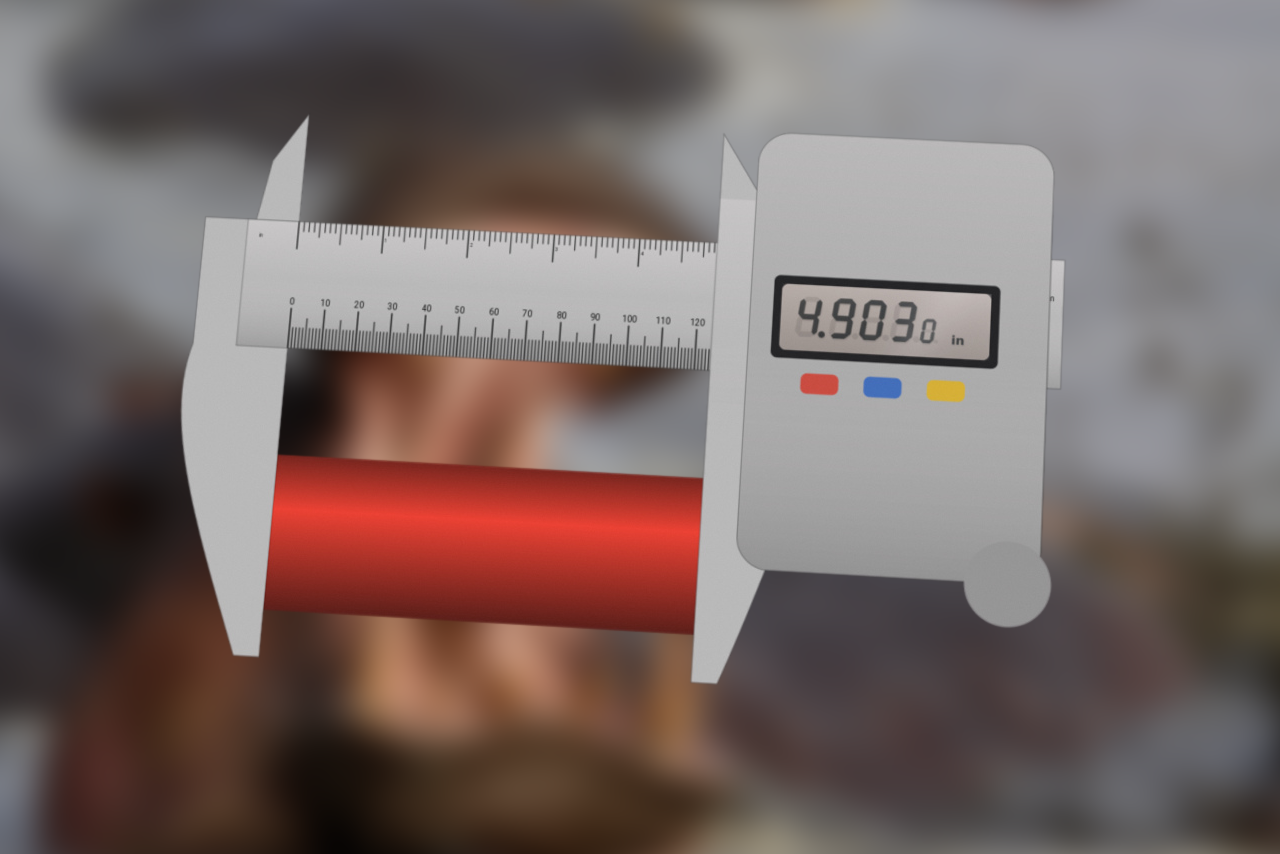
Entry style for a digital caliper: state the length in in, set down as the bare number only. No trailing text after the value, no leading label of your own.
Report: 4.9030
